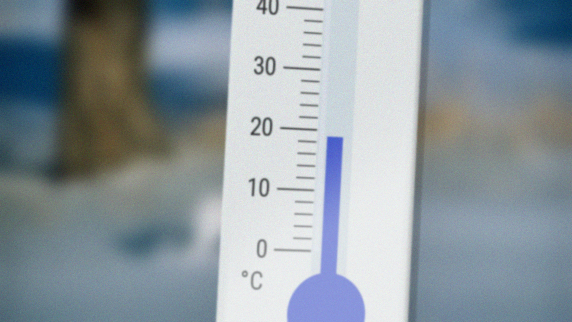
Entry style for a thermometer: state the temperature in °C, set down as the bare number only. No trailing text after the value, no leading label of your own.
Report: 19
